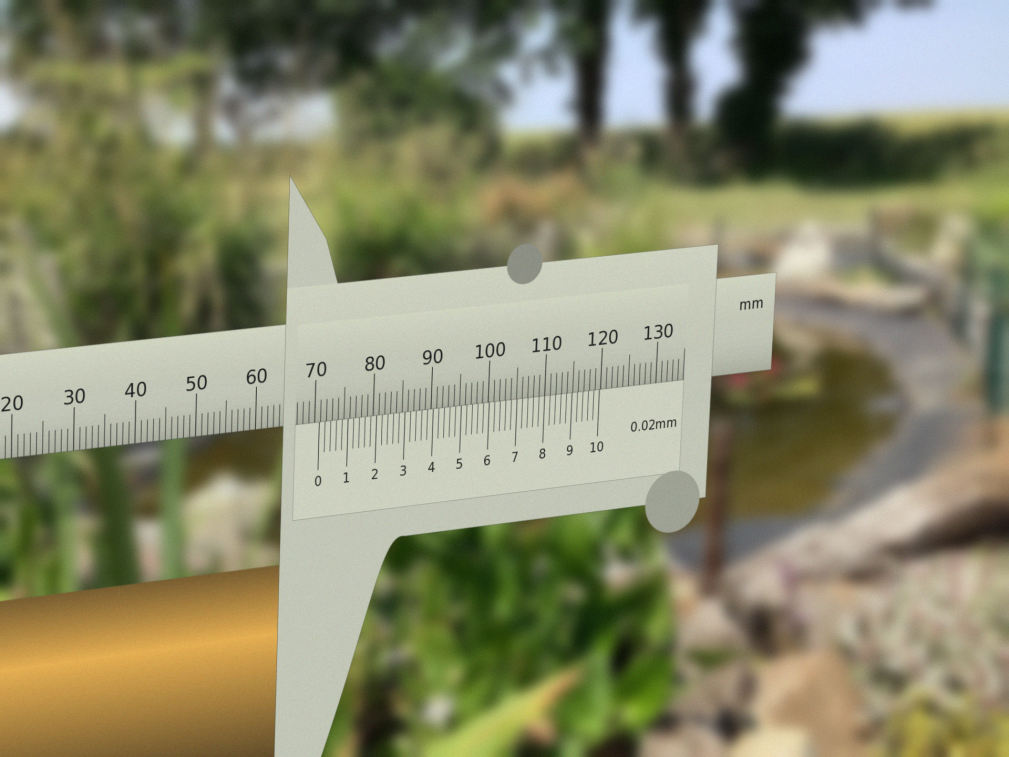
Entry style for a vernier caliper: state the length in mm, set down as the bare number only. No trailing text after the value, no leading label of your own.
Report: 70.8
